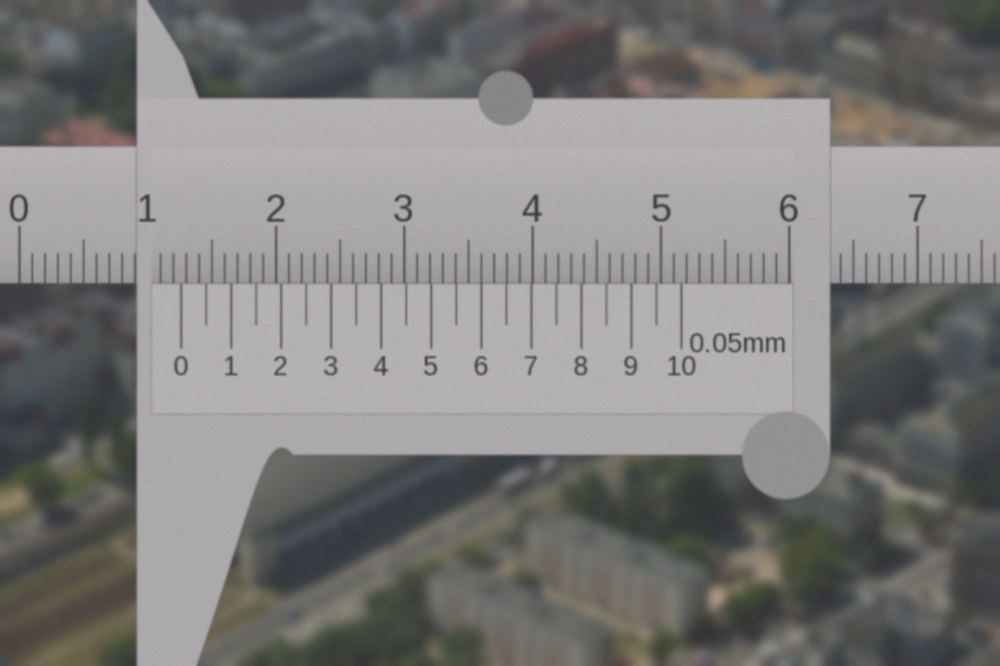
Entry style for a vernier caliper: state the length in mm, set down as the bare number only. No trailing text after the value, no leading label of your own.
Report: 12.6
